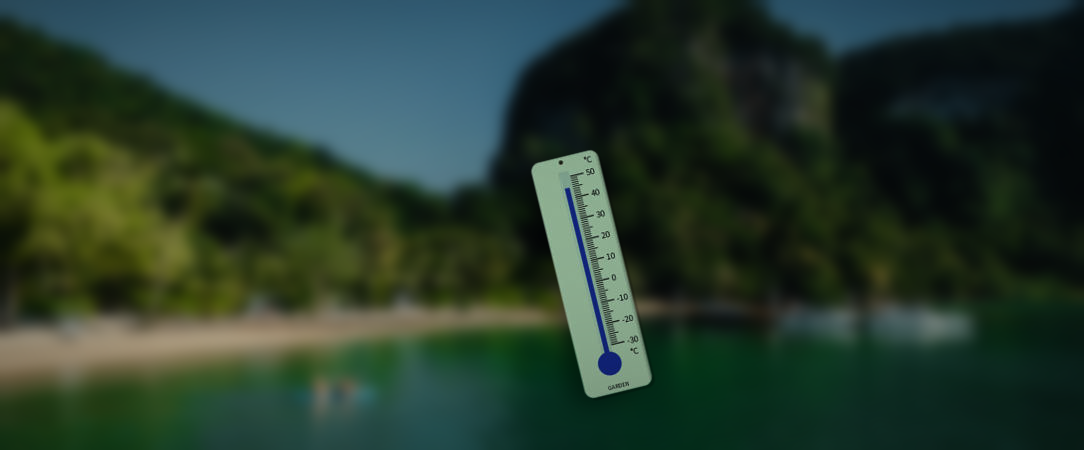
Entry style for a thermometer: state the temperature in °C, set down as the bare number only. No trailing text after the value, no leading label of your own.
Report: 45
